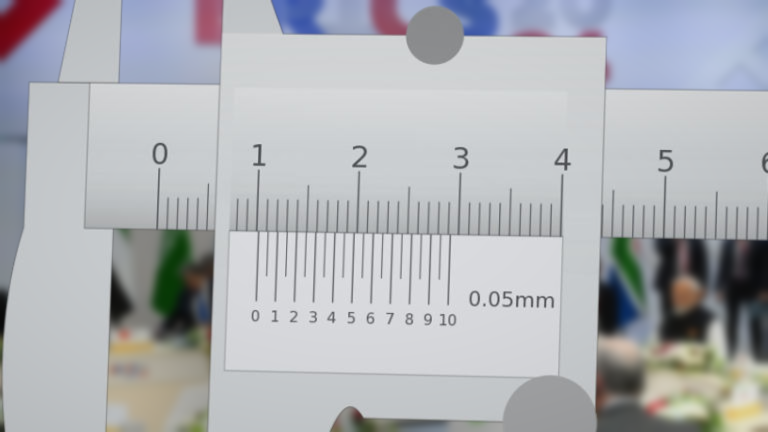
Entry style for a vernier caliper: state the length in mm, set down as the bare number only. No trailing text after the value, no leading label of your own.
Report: 10.2
